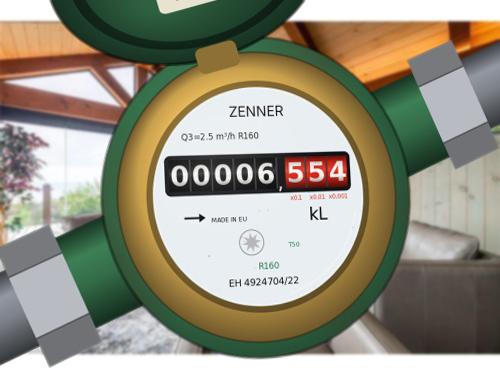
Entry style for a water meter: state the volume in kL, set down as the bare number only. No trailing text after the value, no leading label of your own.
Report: 6.554
